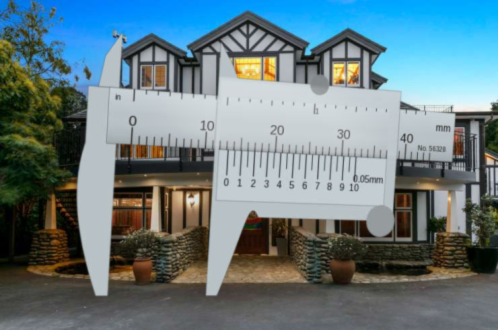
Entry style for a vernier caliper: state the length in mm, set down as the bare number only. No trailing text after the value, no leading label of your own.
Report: 13.2
